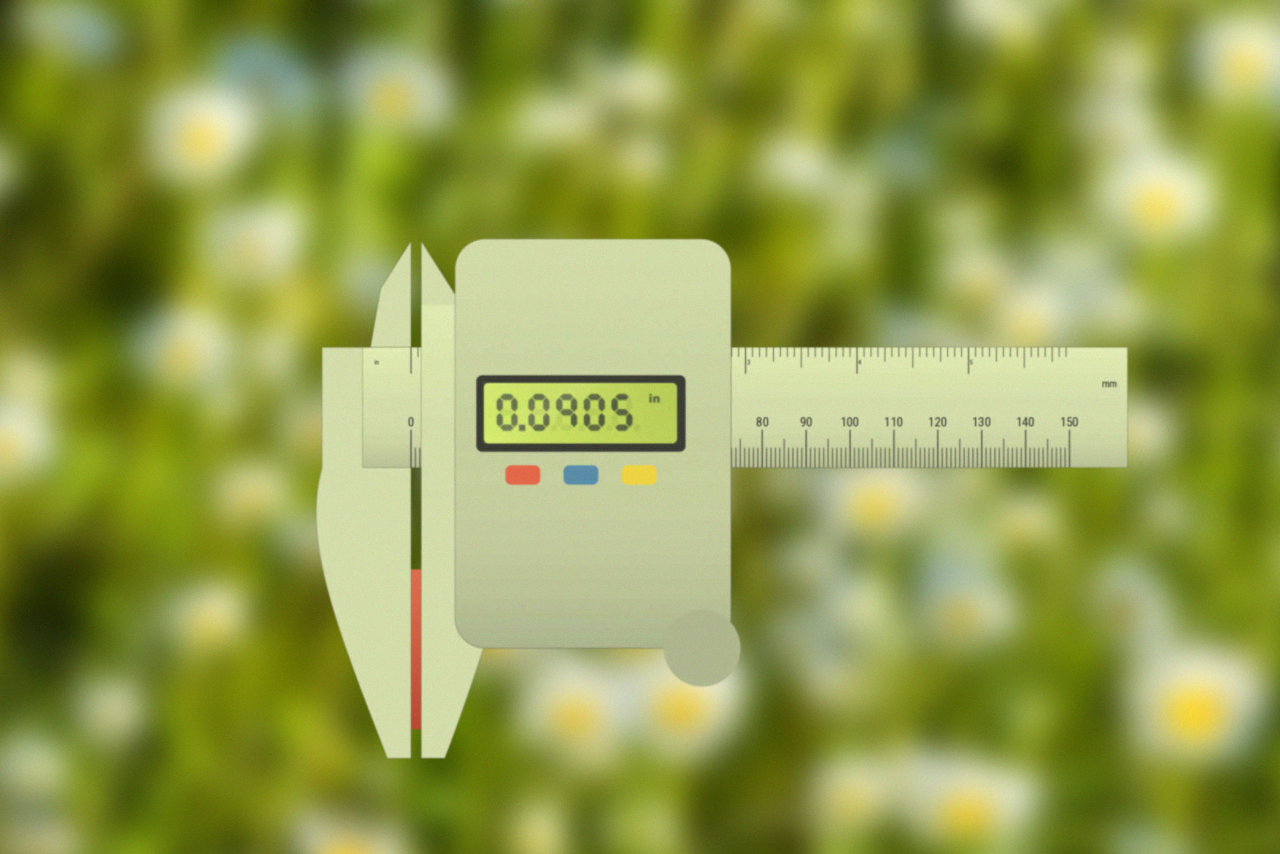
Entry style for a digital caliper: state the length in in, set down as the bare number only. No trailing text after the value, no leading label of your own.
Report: 0.0905
